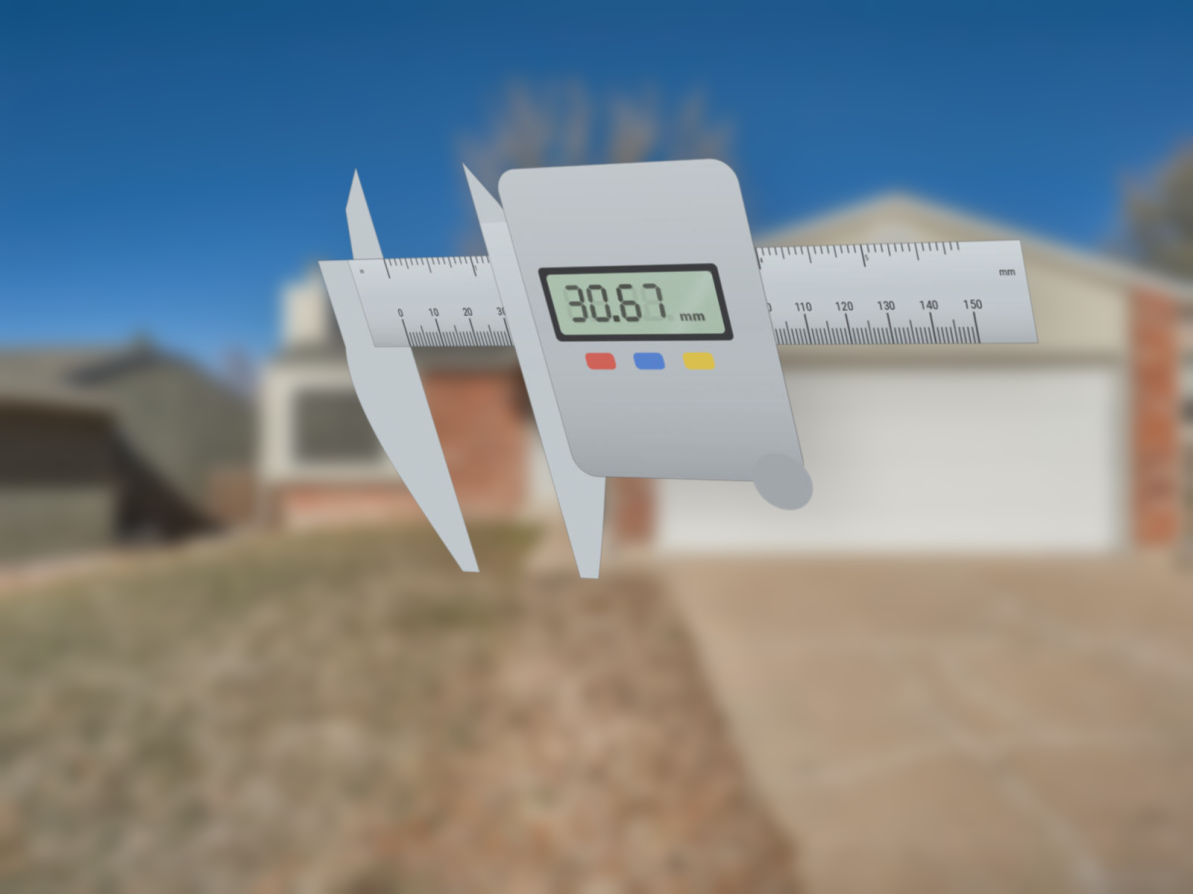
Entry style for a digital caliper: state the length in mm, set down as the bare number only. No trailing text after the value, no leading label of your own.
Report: 30.67
